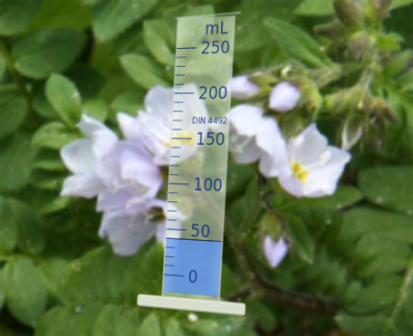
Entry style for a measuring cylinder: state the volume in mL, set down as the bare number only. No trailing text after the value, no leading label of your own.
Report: 40
